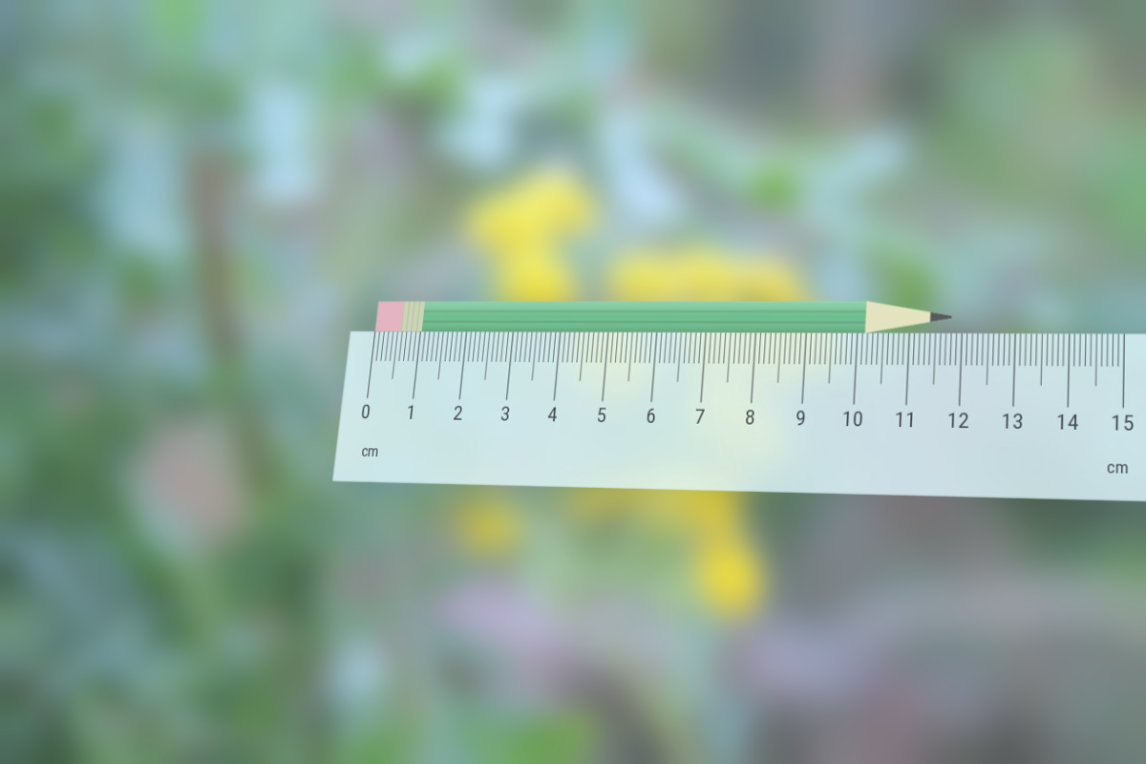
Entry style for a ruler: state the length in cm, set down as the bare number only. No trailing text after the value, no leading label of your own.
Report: 11.8
